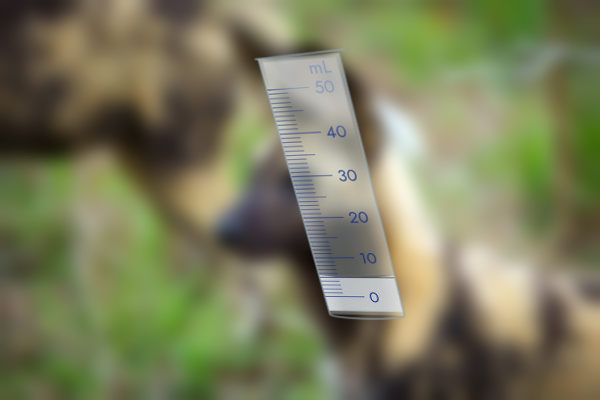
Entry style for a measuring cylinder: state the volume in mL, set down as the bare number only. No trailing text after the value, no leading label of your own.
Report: 5
